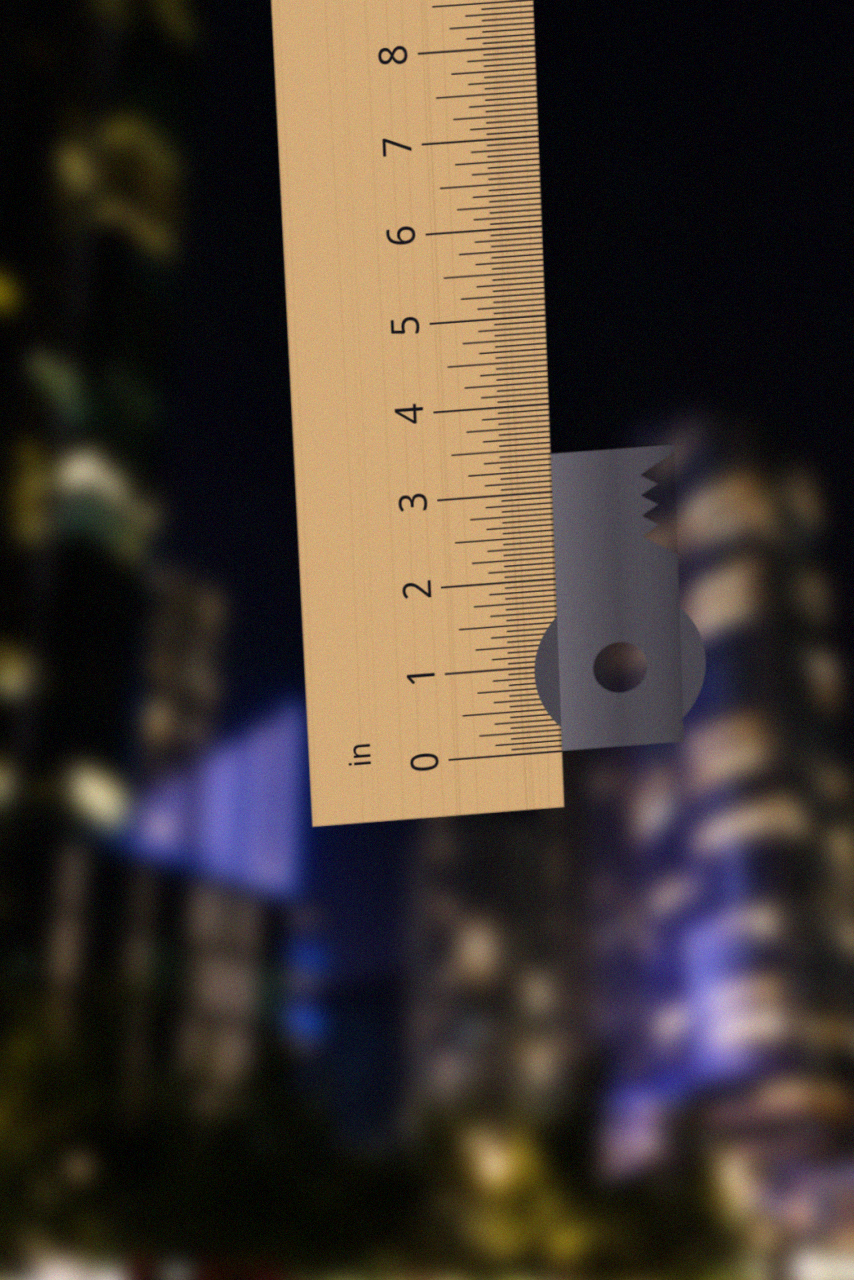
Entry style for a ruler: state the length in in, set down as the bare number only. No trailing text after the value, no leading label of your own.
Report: 3.4375
